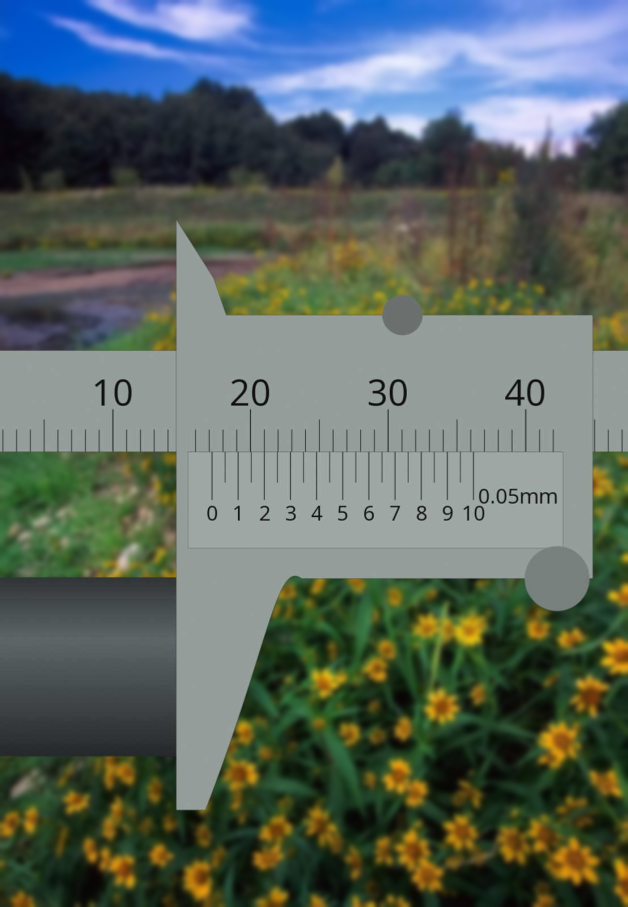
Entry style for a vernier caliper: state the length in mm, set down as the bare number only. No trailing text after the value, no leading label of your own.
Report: 17.2
